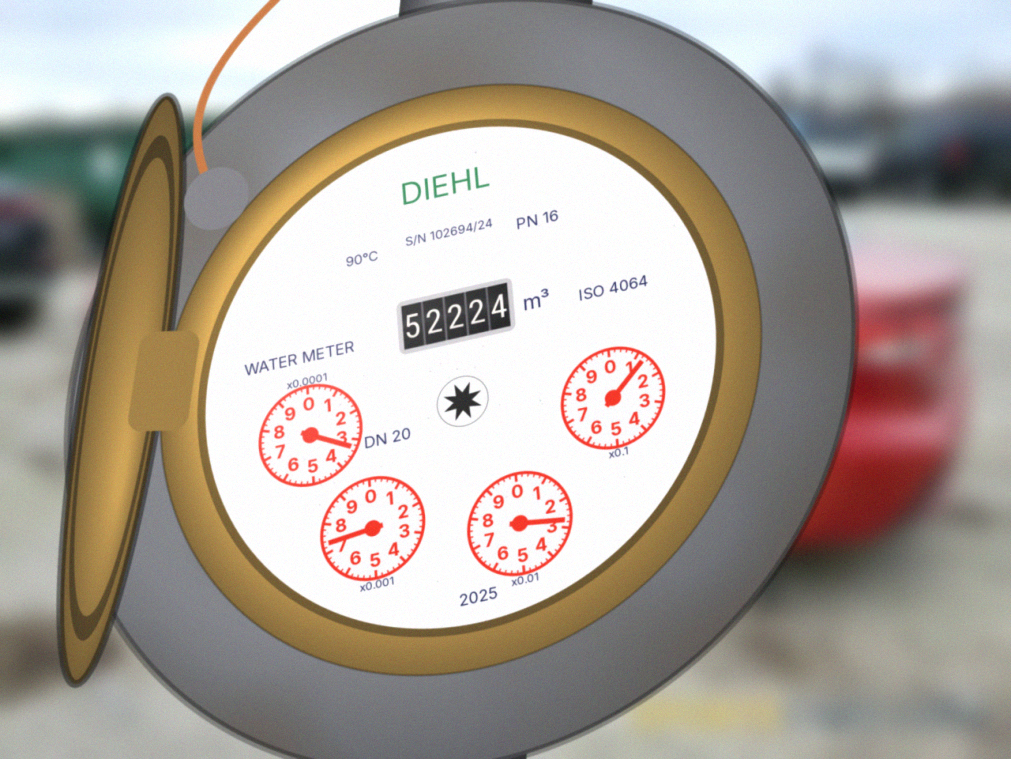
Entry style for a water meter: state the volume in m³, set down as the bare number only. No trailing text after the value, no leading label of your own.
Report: 52224.1273
